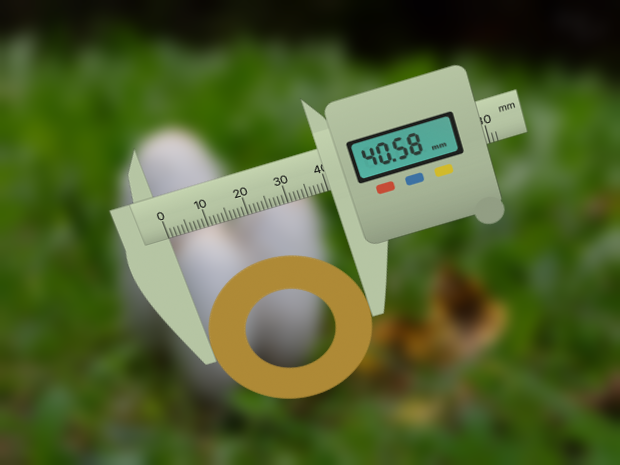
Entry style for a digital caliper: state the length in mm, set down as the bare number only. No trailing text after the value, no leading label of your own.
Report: 40.58
